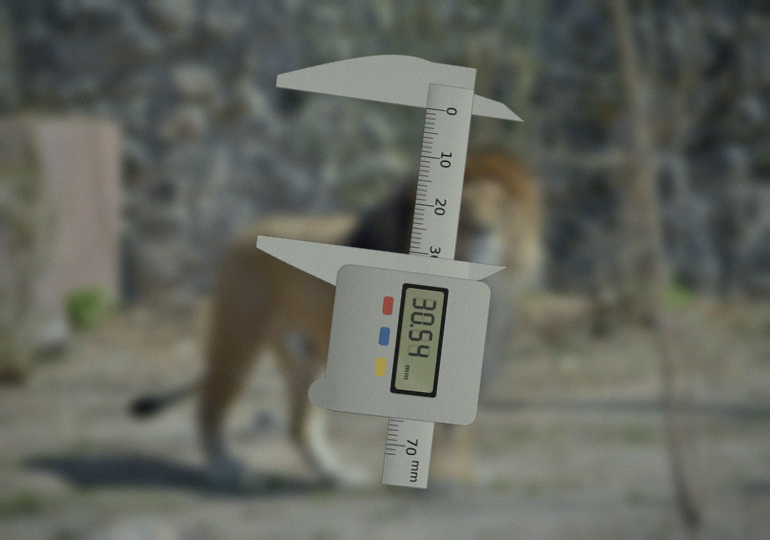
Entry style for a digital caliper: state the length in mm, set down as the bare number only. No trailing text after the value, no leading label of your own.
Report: 30.54
